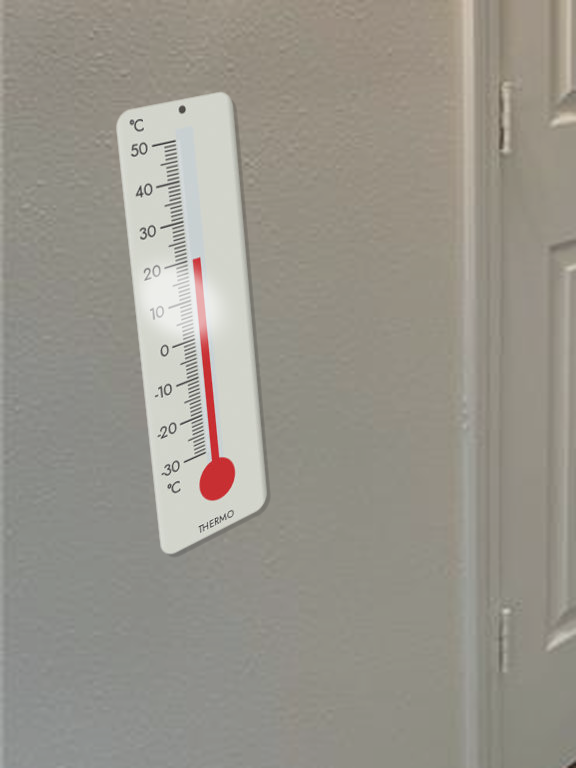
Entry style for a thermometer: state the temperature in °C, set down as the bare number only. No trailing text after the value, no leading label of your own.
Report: 20
